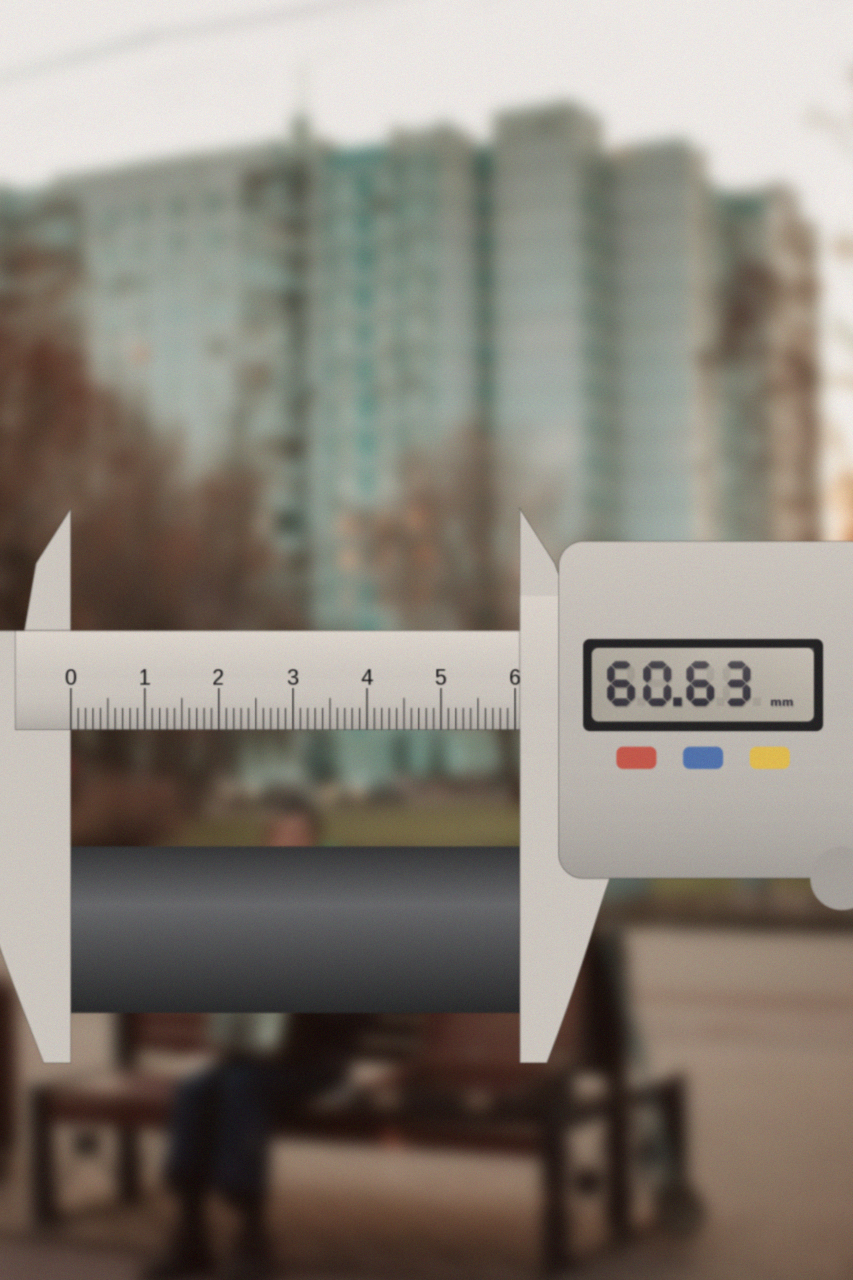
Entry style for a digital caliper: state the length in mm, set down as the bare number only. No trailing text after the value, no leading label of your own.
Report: 60.63
